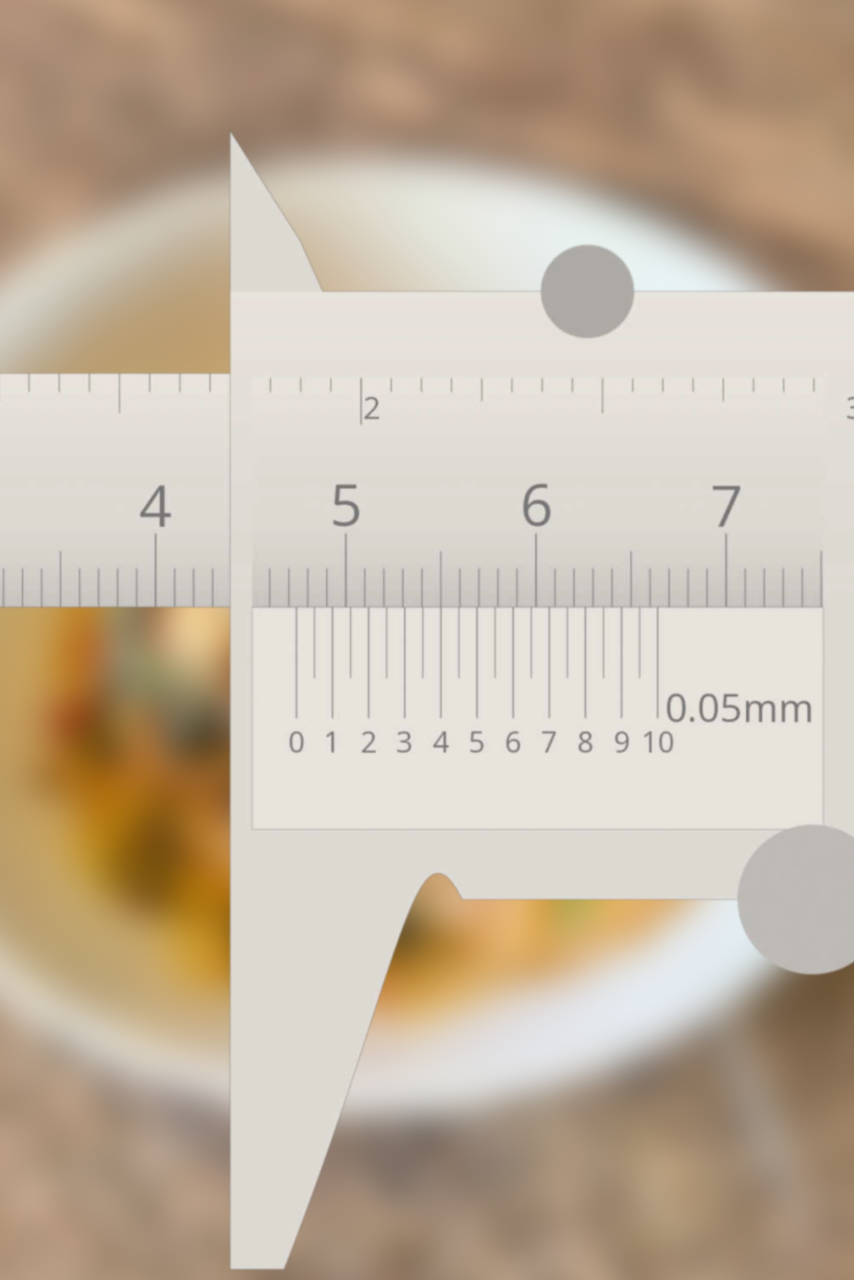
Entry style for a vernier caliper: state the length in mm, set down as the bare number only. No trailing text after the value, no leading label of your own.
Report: 47.4
